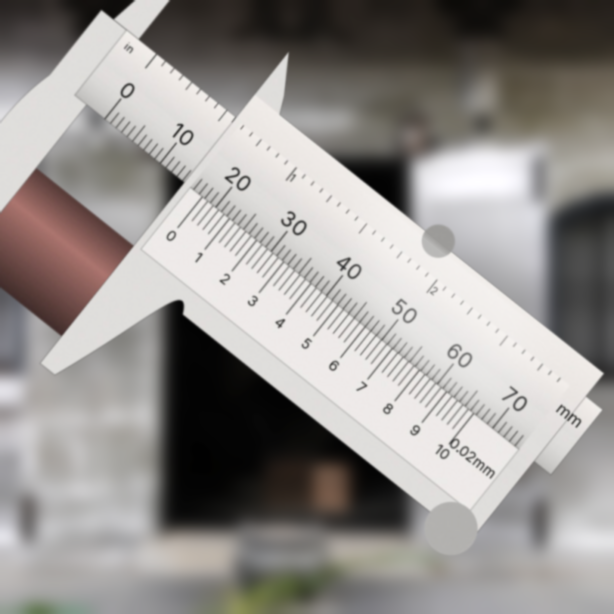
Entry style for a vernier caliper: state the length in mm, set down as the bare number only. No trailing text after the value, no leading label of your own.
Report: 17.6
